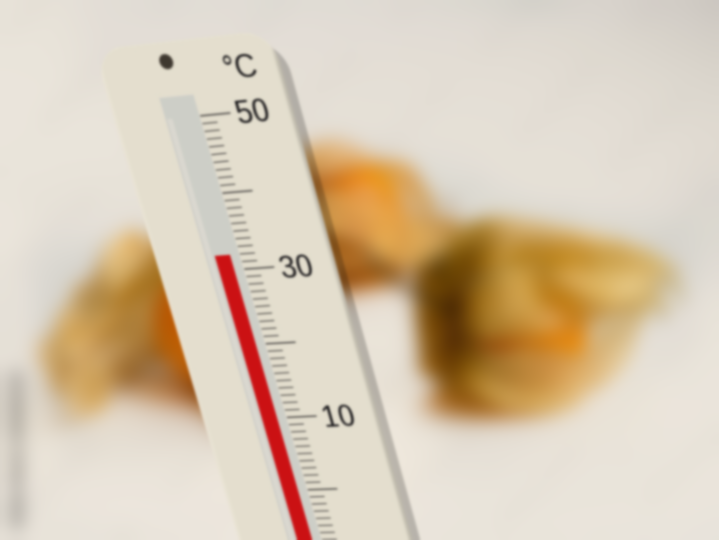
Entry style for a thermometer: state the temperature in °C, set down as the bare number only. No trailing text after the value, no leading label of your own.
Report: 32
